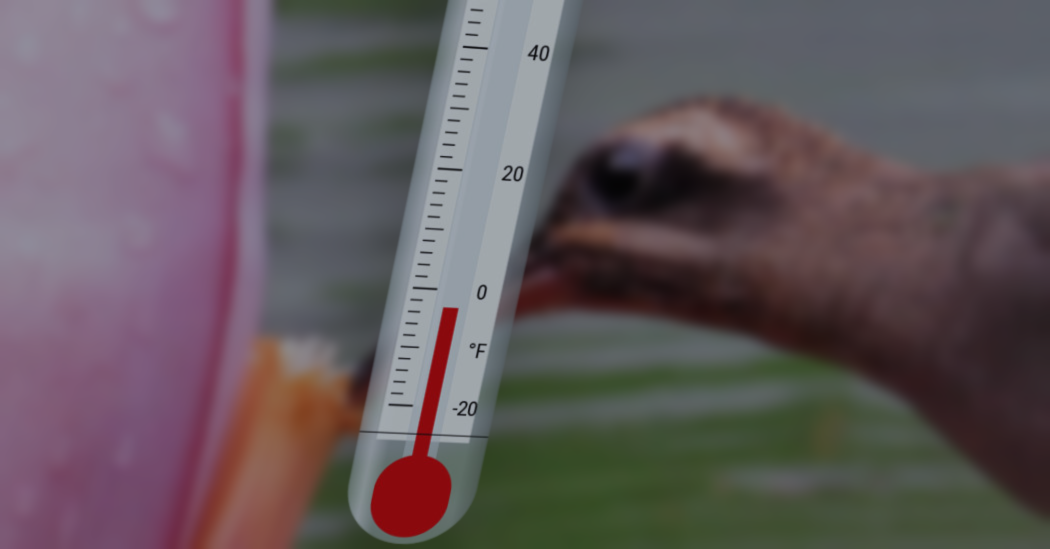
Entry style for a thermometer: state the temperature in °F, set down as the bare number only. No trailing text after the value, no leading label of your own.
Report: -3
